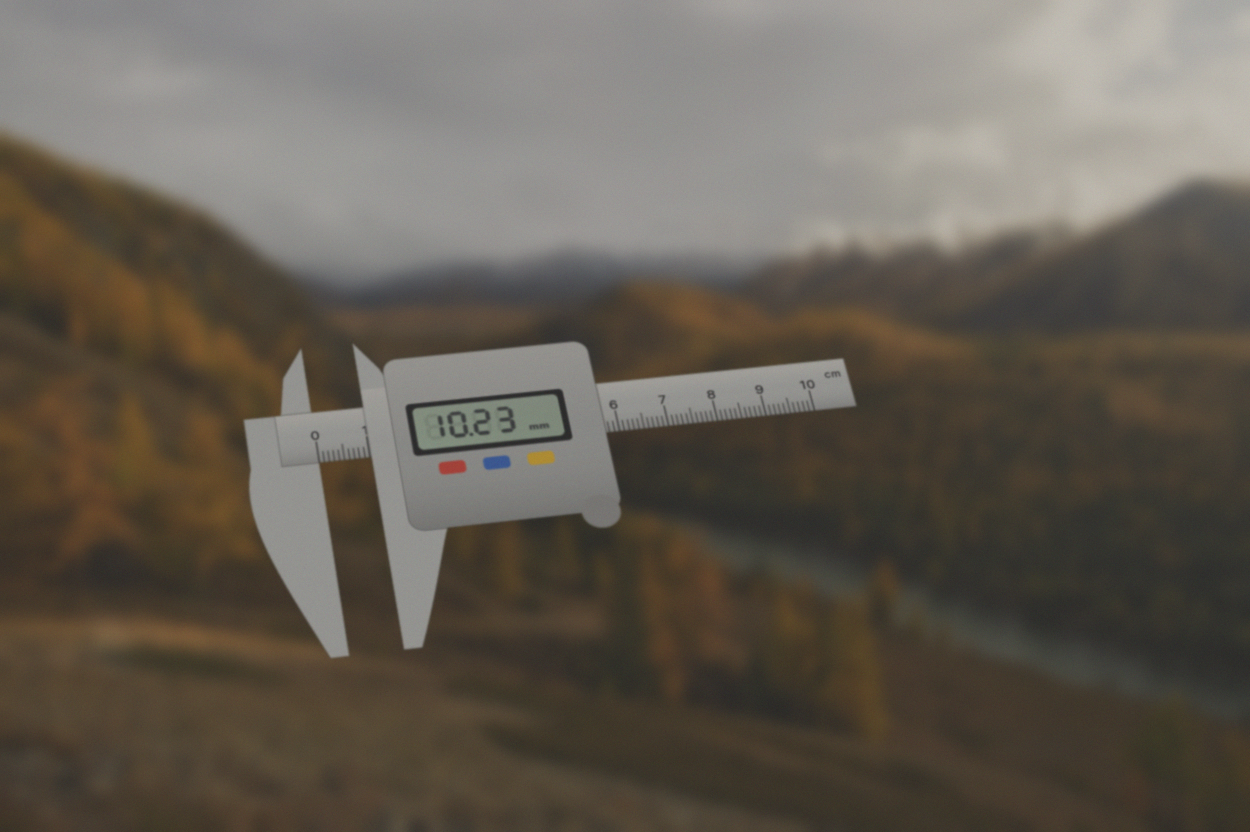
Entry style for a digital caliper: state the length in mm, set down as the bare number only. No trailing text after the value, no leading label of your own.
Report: 10.23
